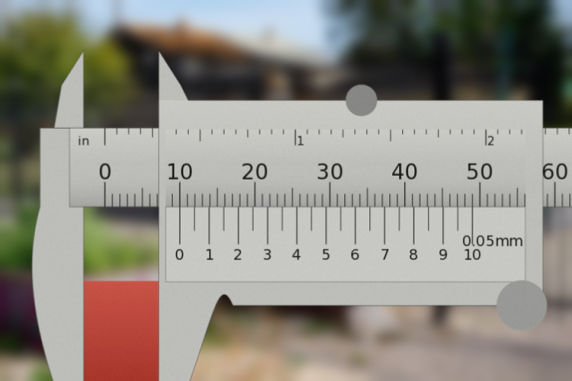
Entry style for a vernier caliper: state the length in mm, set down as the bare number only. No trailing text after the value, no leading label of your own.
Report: 10.0
